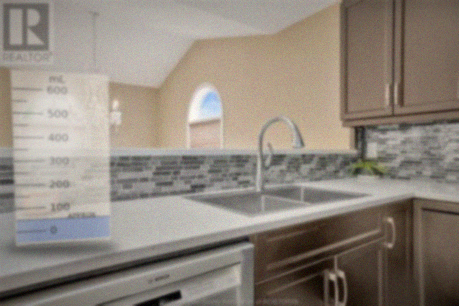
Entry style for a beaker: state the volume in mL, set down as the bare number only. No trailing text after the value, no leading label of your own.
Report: 50
